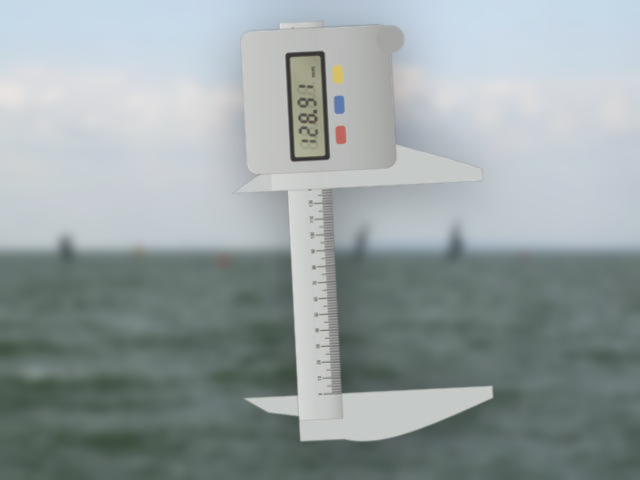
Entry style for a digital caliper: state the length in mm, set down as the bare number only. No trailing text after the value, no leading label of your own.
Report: 128.91
